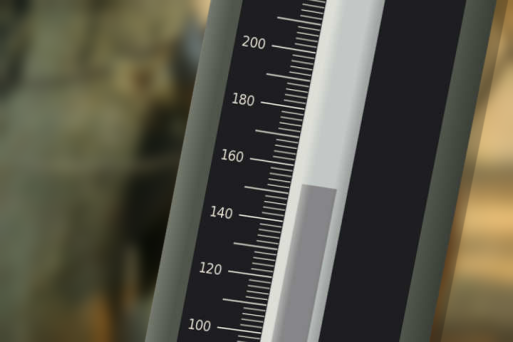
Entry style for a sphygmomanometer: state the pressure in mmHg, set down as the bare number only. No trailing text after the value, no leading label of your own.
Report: 154
